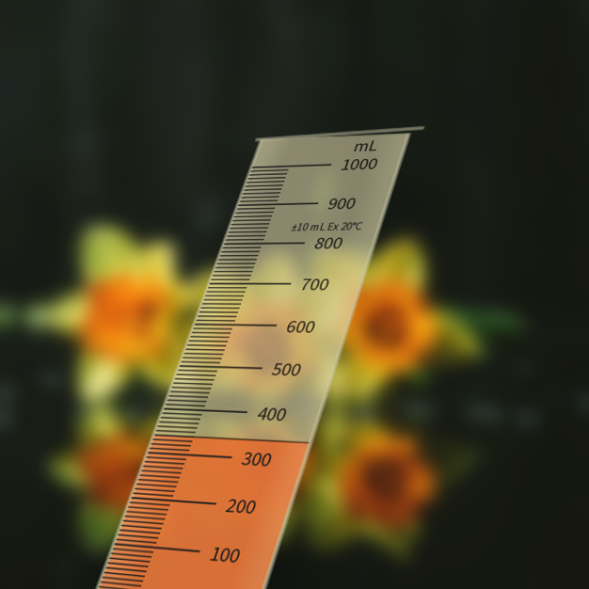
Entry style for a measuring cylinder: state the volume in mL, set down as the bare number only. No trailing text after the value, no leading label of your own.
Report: 340
